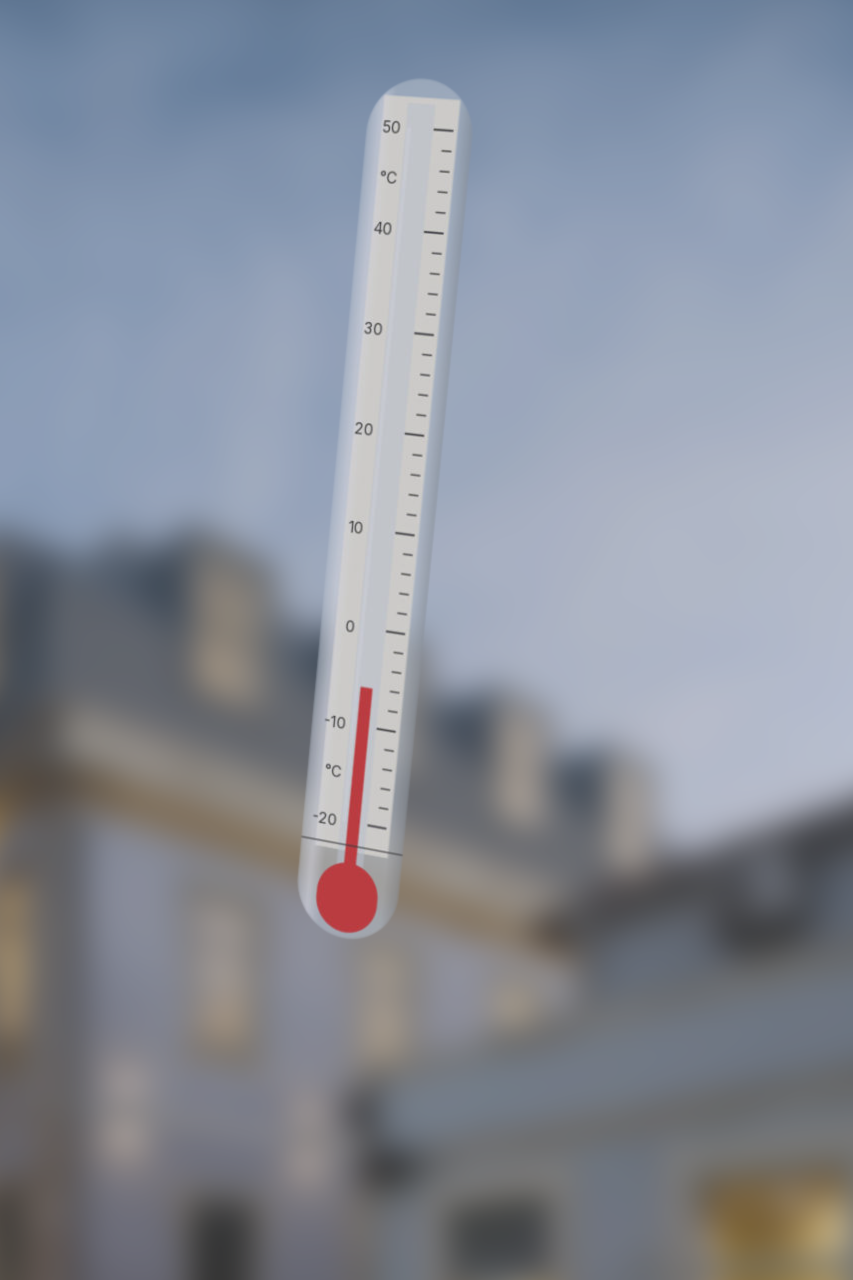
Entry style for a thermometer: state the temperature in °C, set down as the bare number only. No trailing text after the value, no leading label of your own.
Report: -6
